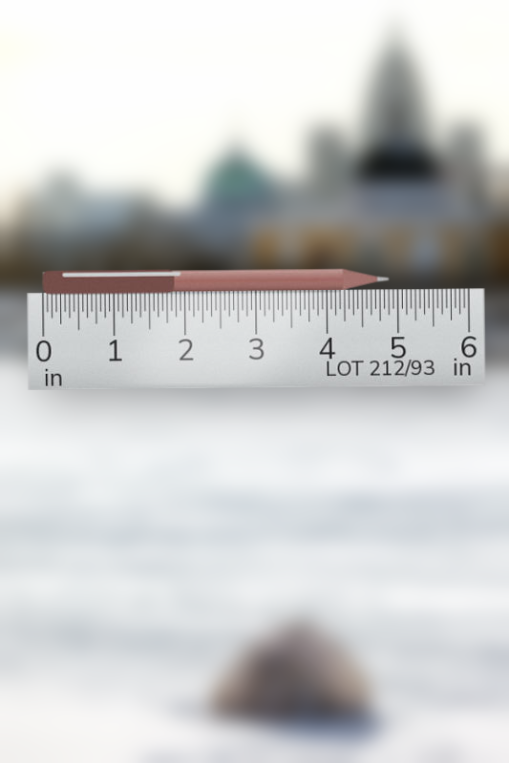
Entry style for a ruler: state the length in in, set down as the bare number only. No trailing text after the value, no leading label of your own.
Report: 4.875
